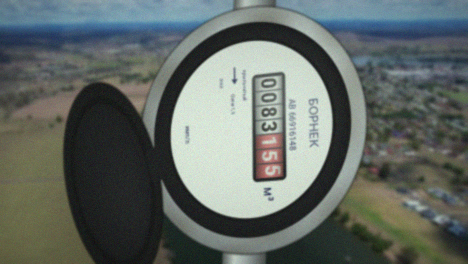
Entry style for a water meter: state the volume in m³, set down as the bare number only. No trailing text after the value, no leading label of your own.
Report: 83.155
